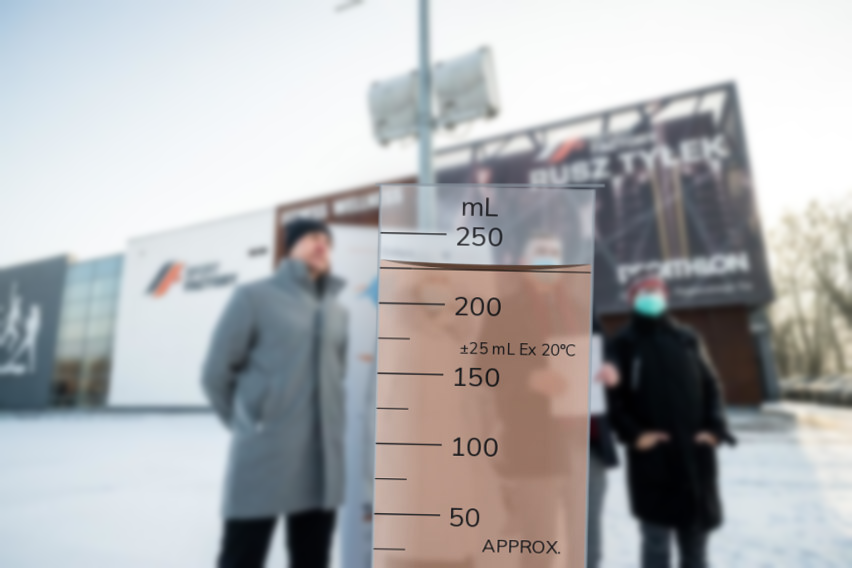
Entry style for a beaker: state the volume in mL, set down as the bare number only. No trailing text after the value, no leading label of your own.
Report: 225
